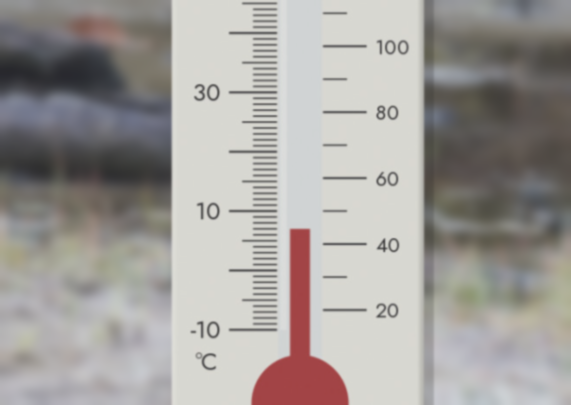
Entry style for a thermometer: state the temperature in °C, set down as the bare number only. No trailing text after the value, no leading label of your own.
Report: 7
